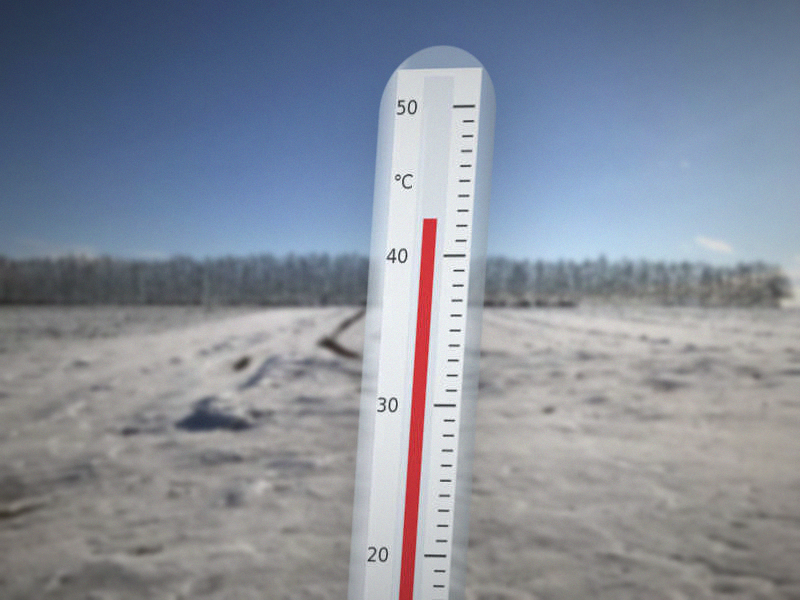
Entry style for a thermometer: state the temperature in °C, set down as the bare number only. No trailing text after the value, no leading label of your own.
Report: 42.5
